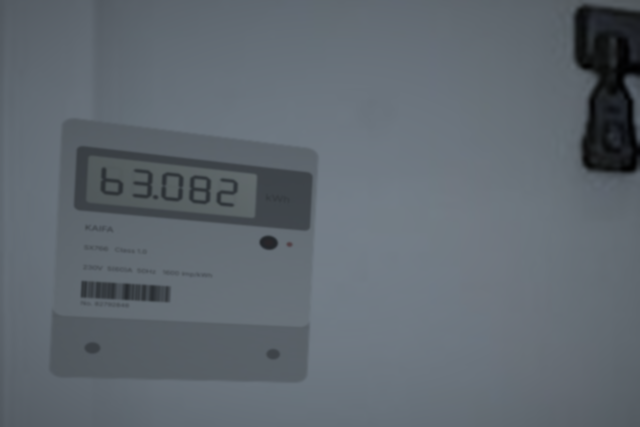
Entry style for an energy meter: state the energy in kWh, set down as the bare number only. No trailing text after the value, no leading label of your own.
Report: 63.082
